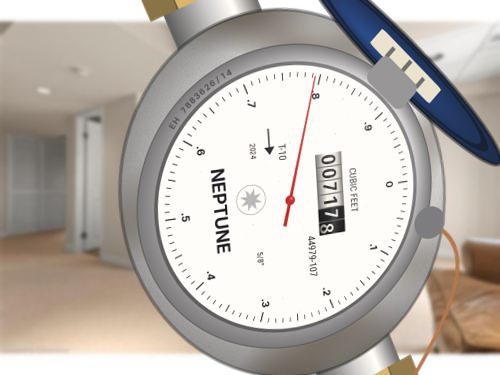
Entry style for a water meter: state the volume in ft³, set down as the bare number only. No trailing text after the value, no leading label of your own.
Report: 7177.79
